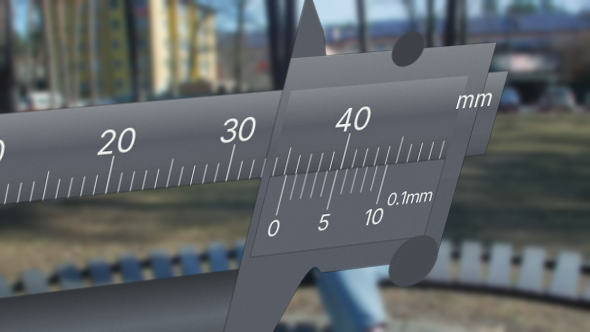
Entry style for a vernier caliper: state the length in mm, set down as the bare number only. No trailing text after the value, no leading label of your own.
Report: 35.2
